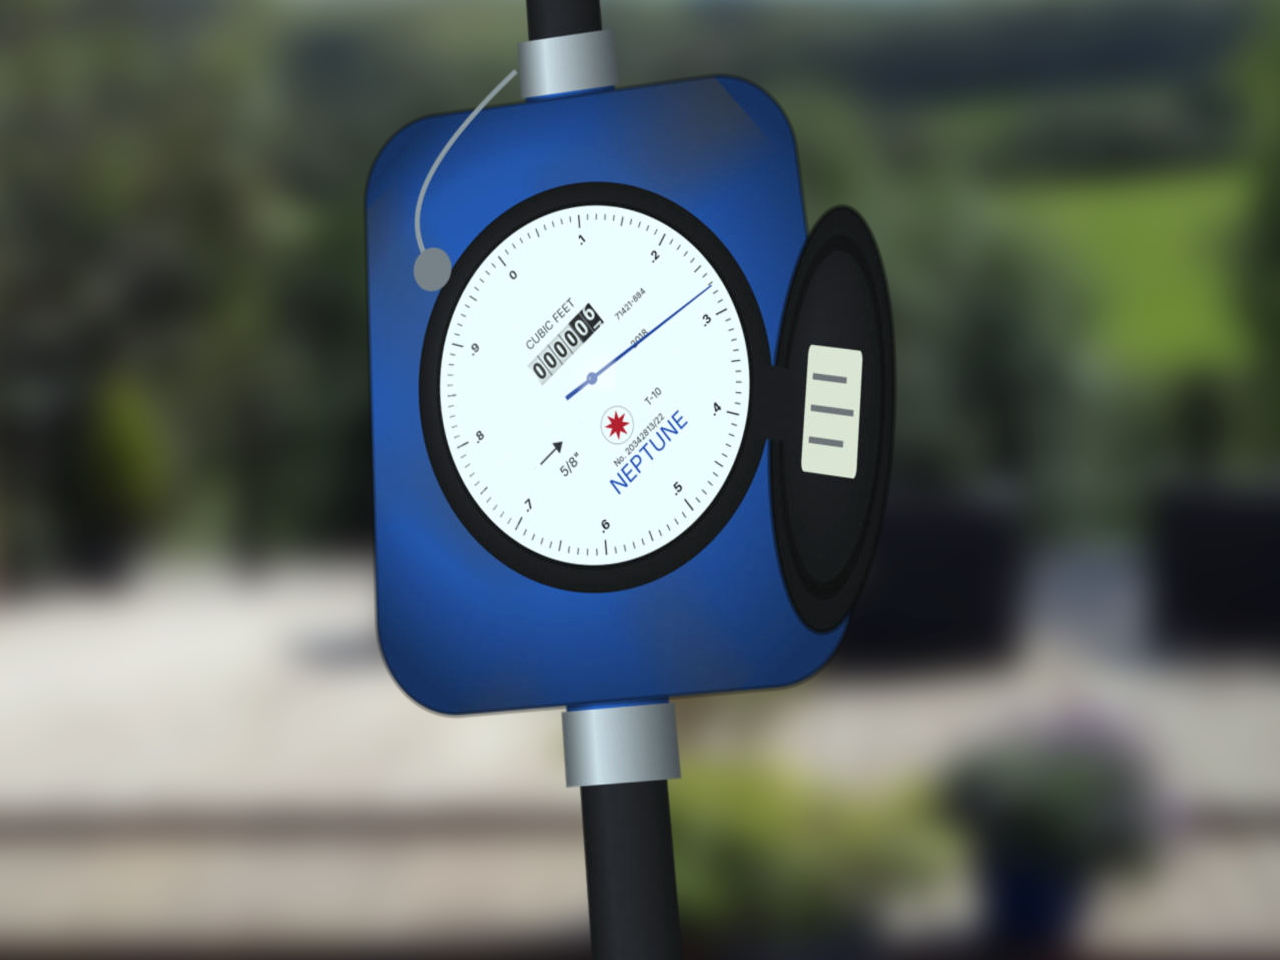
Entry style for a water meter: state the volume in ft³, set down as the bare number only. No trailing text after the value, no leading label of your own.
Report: 6.27
